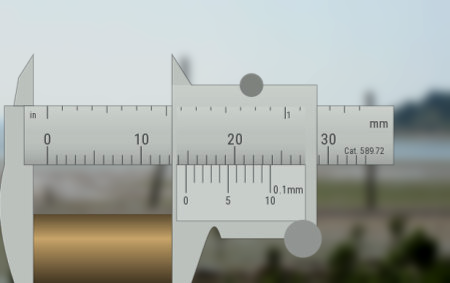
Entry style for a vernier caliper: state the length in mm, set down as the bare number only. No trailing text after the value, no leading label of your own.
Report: 14.8
